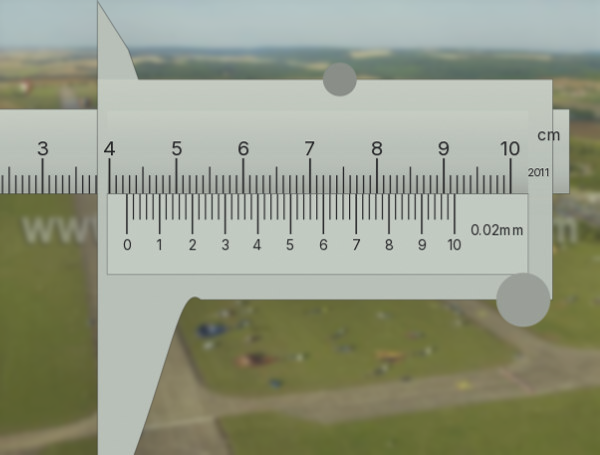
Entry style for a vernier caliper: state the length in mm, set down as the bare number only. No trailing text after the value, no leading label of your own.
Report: 42.6
